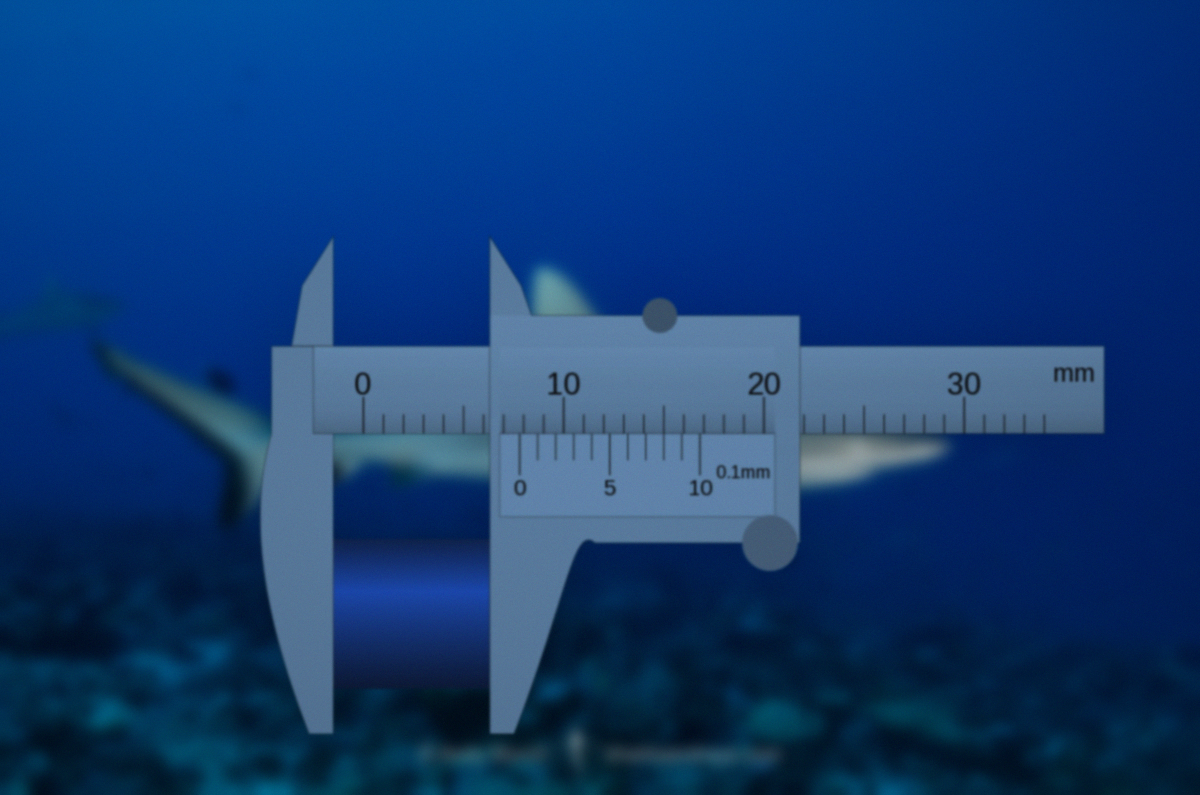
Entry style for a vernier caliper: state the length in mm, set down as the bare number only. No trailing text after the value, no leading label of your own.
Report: 7.8
